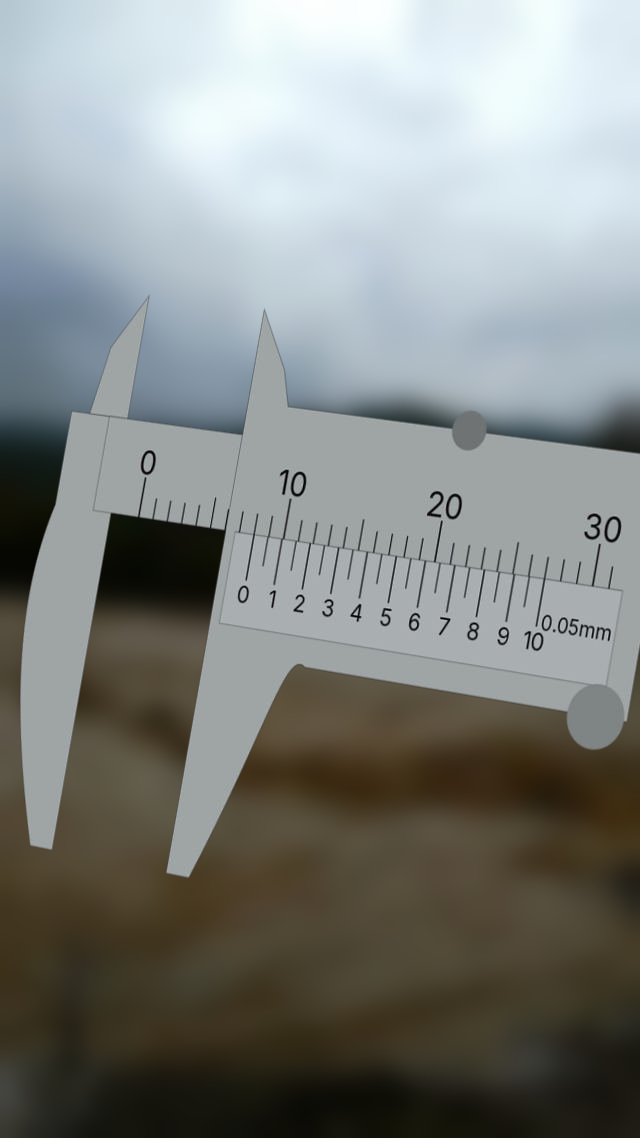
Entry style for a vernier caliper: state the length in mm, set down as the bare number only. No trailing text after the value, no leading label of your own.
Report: 8.0
